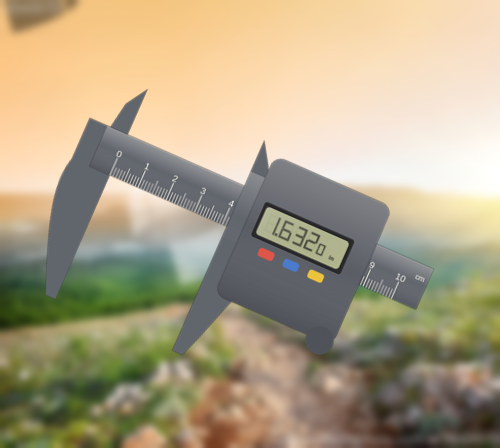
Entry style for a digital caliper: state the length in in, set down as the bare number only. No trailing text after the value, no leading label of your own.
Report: 1.6320
